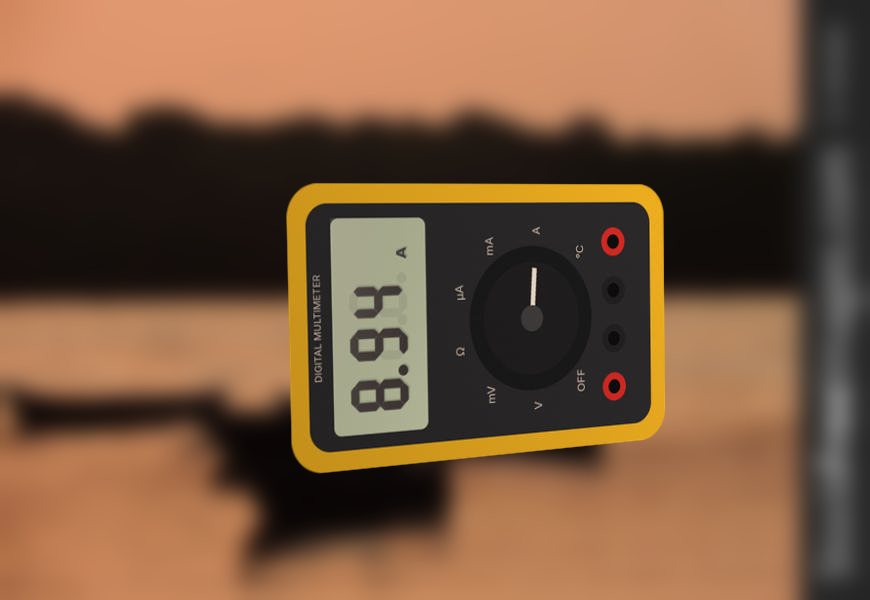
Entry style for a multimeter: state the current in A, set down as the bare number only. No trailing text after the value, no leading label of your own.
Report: 8.94
